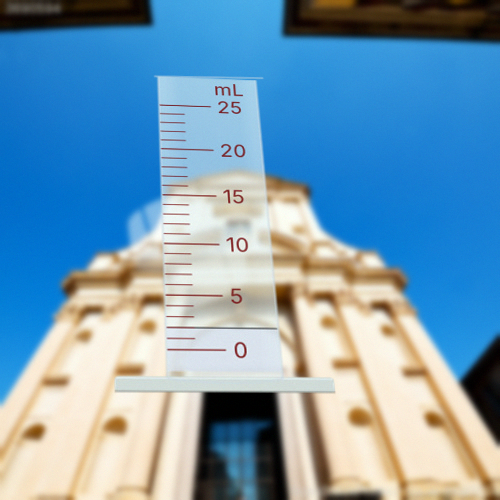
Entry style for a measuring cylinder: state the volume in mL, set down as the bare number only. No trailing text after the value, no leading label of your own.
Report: 2
